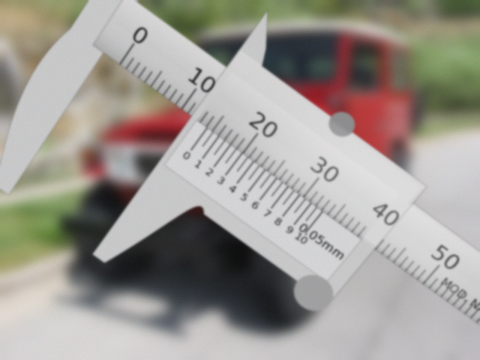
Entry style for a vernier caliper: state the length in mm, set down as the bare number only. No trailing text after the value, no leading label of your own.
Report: 14.2
